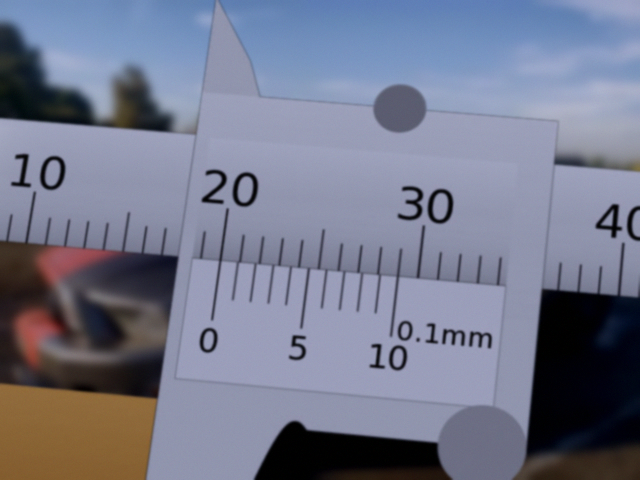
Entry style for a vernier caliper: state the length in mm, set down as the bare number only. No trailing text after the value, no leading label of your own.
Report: 20.0
